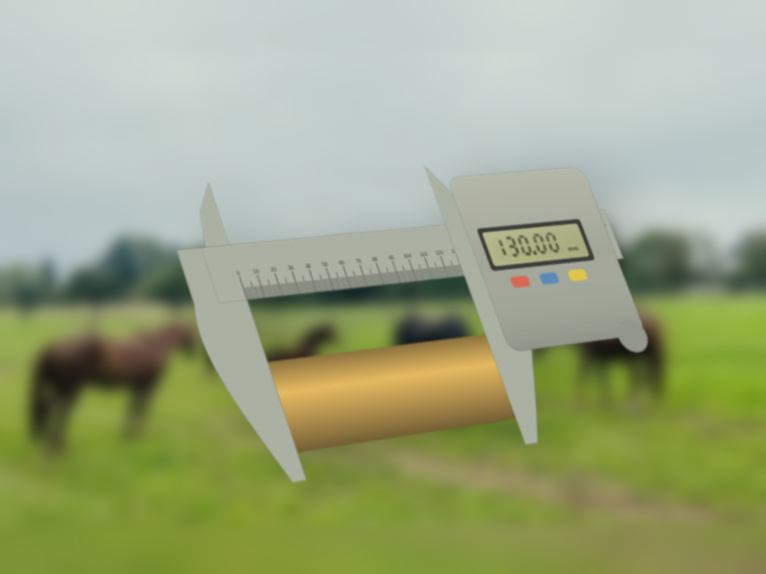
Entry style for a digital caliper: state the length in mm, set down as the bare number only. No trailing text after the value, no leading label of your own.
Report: 130.00
